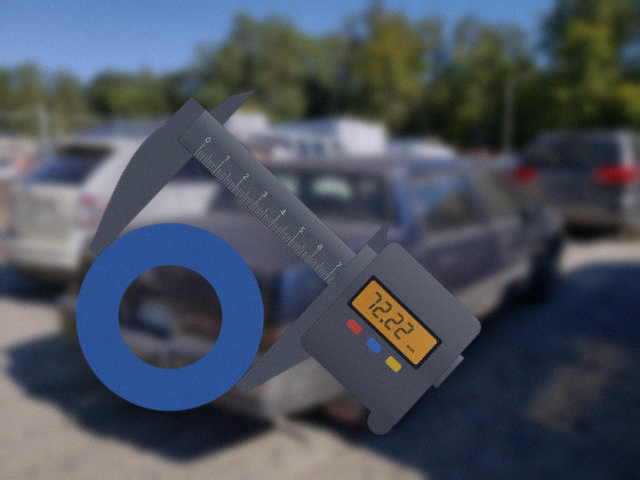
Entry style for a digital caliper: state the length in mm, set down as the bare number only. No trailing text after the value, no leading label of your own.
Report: 72.22
